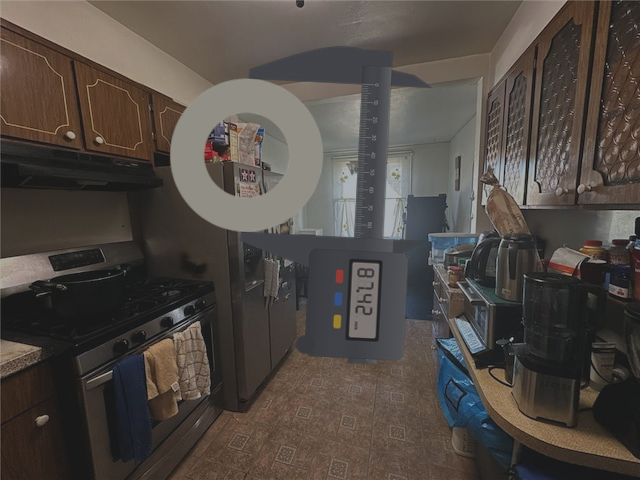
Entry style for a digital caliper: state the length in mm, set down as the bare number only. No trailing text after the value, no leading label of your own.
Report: 87.42
